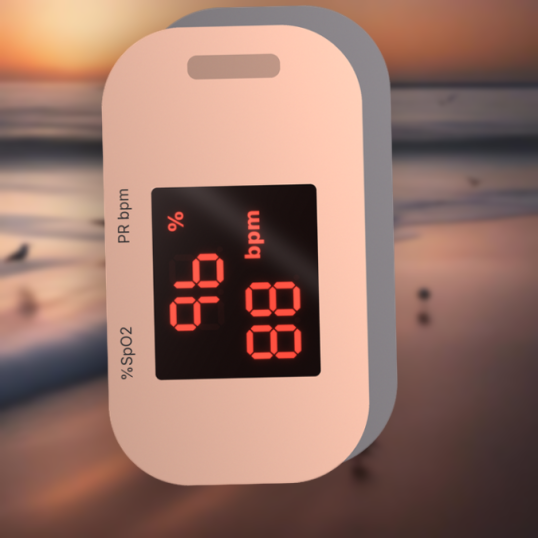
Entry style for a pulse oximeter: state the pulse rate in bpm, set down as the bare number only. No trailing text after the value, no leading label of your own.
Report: 88
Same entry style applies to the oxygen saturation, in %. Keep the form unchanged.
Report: 96
